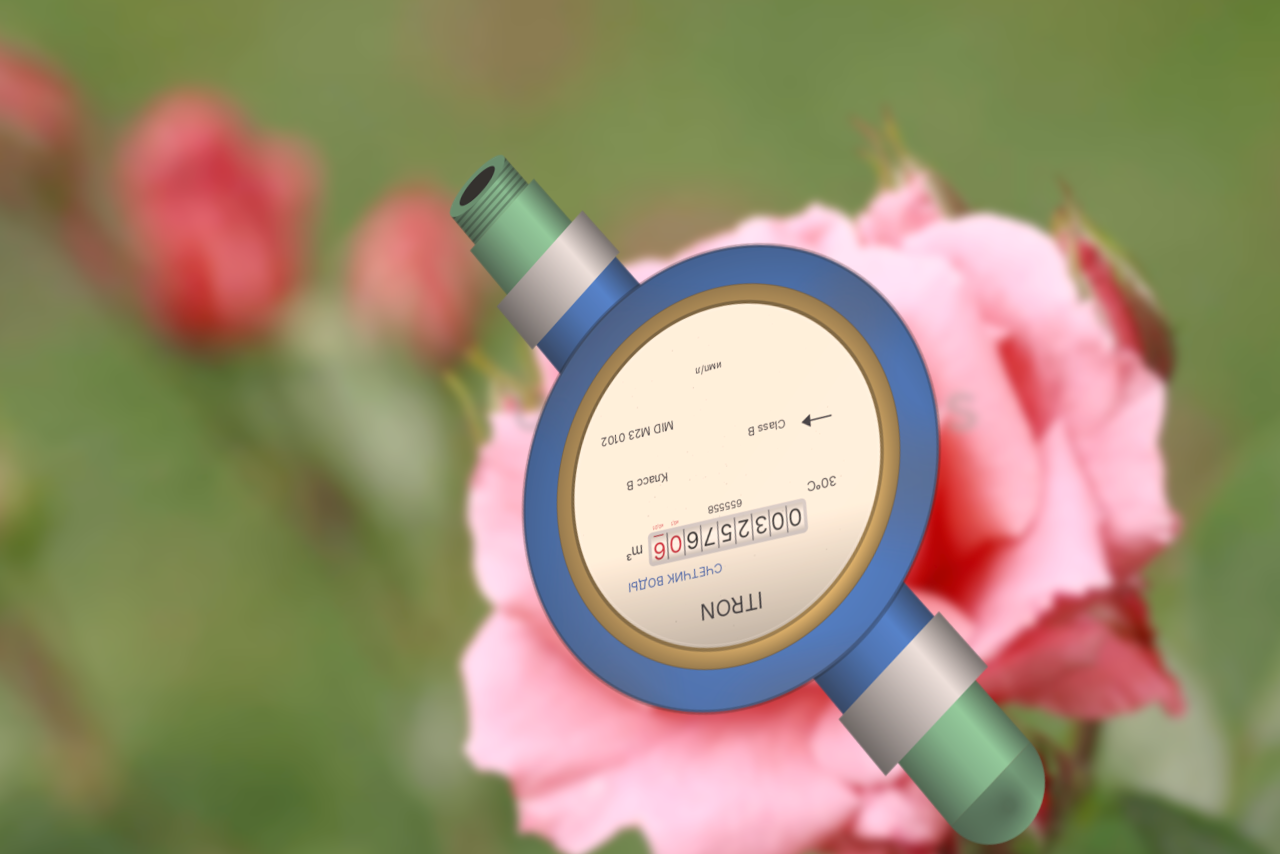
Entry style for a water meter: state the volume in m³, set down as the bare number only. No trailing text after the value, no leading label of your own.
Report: 32576.06
